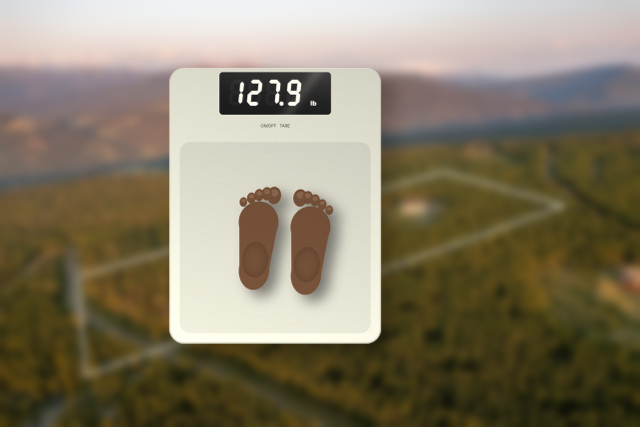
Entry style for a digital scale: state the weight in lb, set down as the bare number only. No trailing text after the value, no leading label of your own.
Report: 127.9
